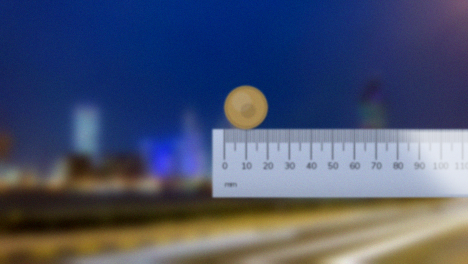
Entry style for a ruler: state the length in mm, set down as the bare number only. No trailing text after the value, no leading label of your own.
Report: 20
